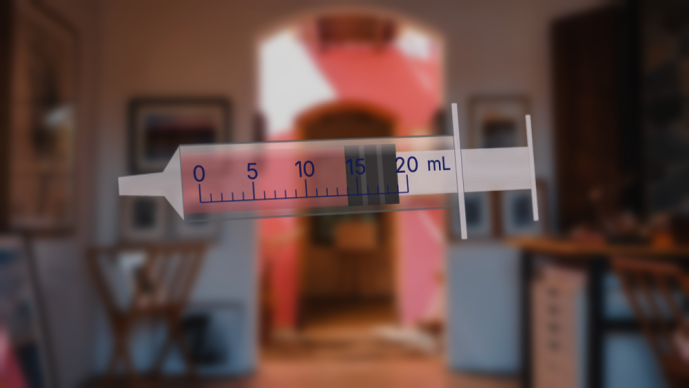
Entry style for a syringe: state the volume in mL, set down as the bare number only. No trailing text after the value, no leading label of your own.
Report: 14
